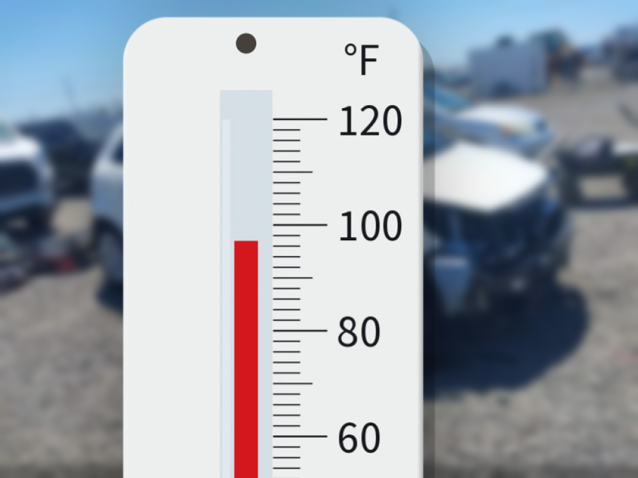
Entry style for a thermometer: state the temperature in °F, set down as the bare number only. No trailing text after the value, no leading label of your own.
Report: 97
